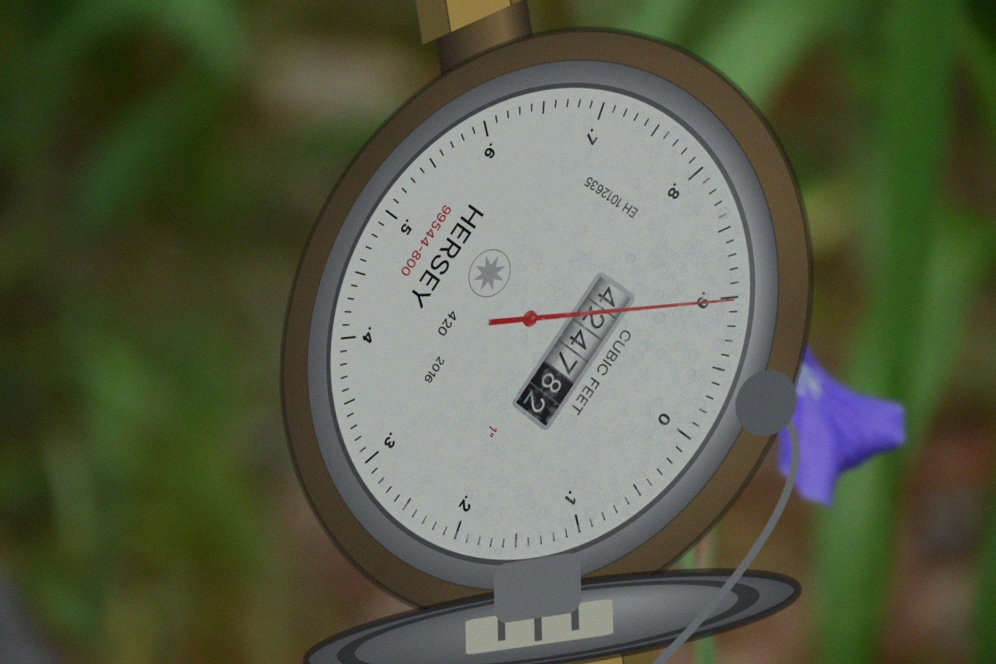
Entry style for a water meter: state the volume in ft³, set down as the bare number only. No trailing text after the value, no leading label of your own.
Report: 424781.90
